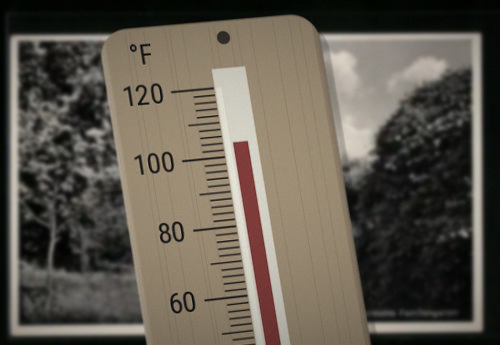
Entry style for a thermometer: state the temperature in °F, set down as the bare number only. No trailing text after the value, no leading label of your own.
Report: 104
